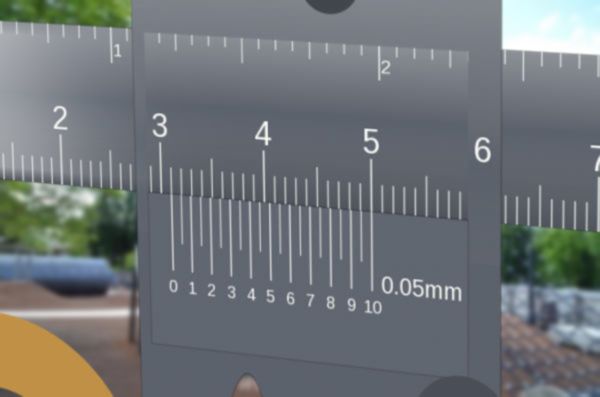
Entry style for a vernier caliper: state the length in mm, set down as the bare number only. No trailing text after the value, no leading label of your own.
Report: 31.0
